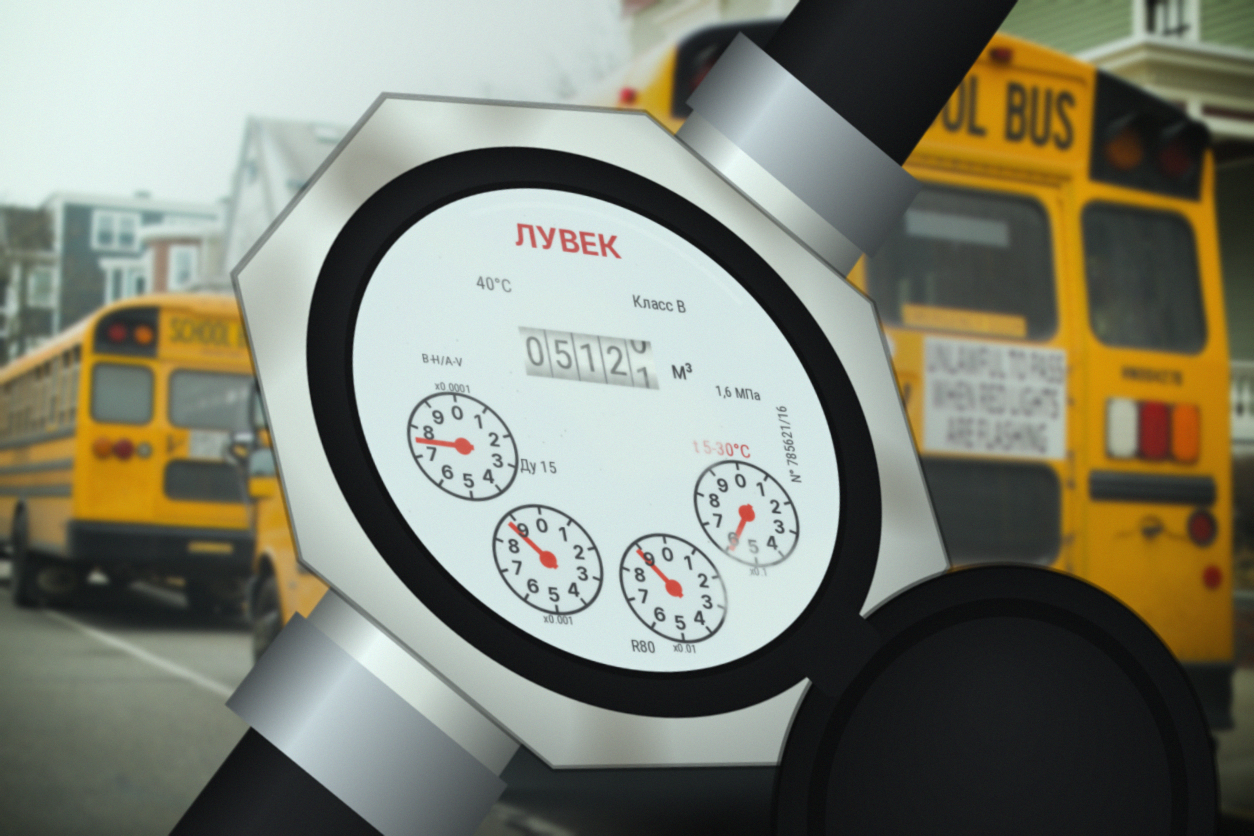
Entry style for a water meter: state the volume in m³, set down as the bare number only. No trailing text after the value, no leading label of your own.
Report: 5120.5887
